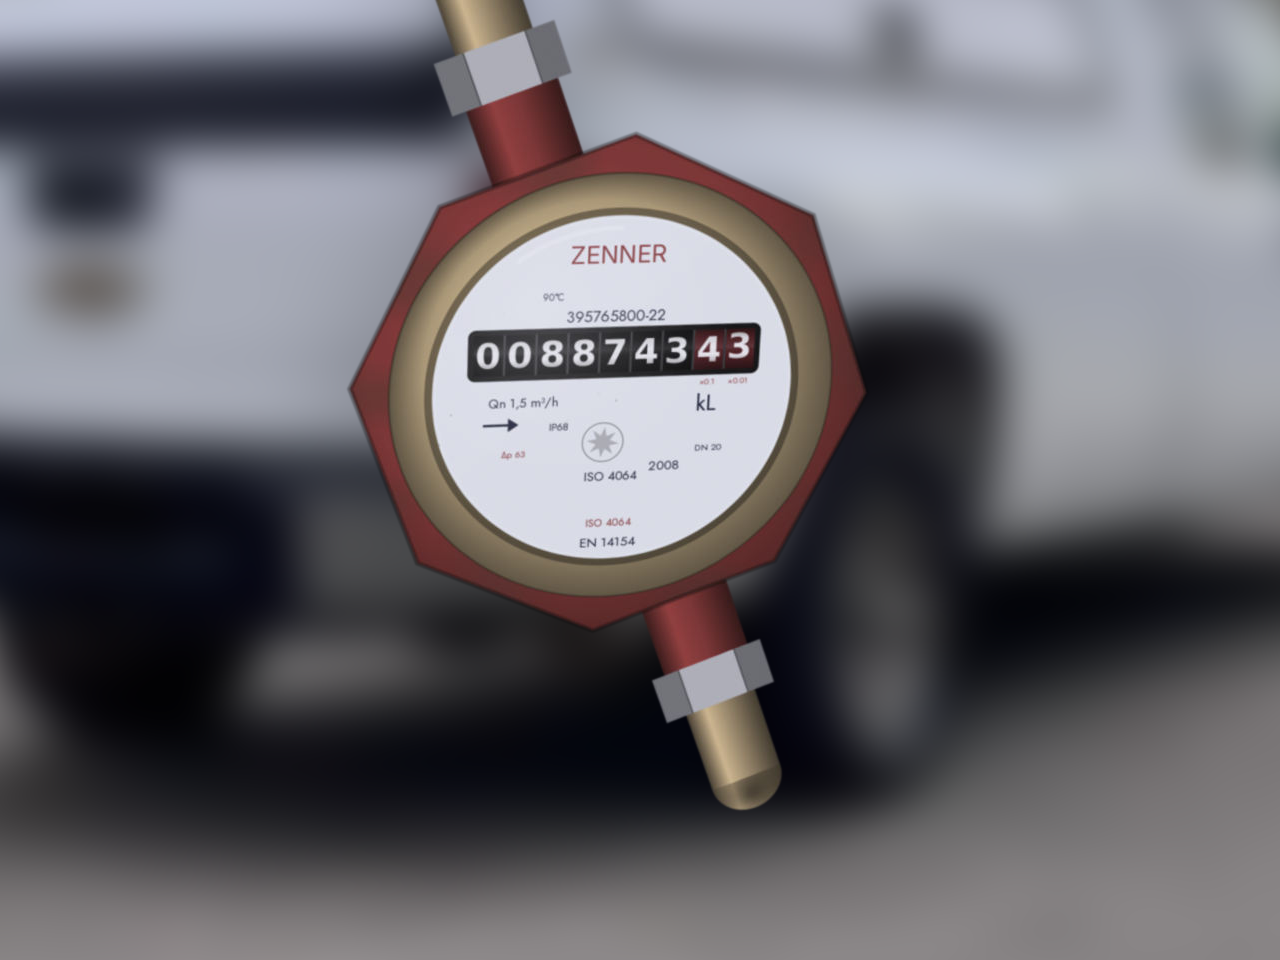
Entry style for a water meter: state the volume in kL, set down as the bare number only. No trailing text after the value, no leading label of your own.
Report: 88743.43
